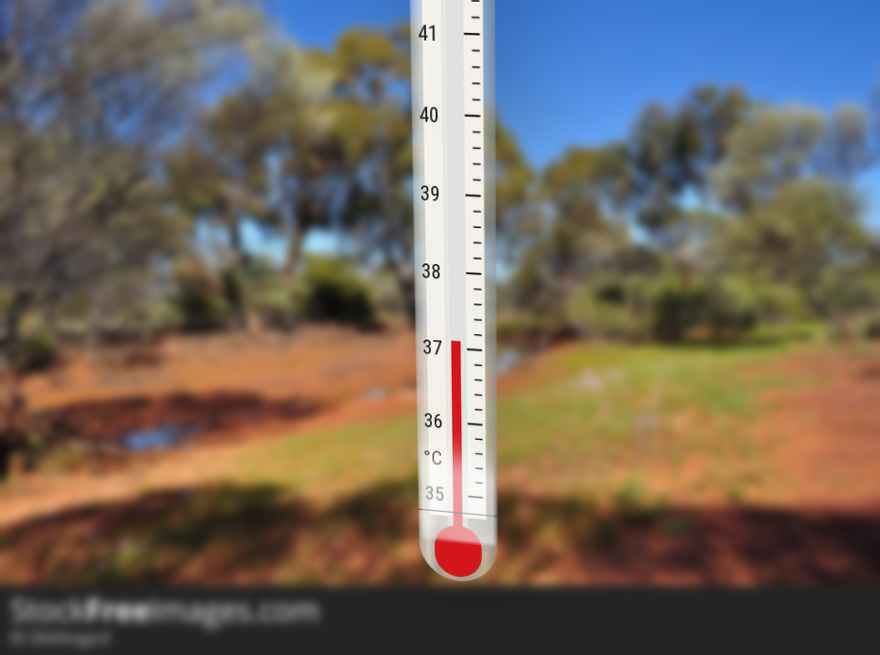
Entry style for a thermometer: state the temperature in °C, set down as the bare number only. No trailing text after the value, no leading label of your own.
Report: 37.1
